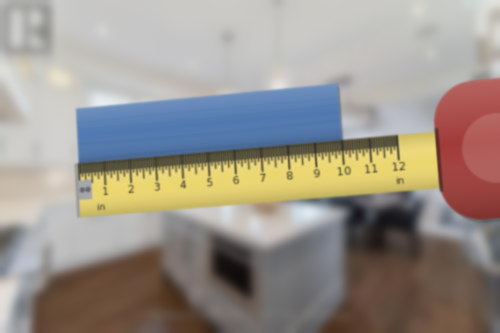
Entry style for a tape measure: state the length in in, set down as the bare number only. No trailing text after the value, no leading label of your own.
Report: 10
